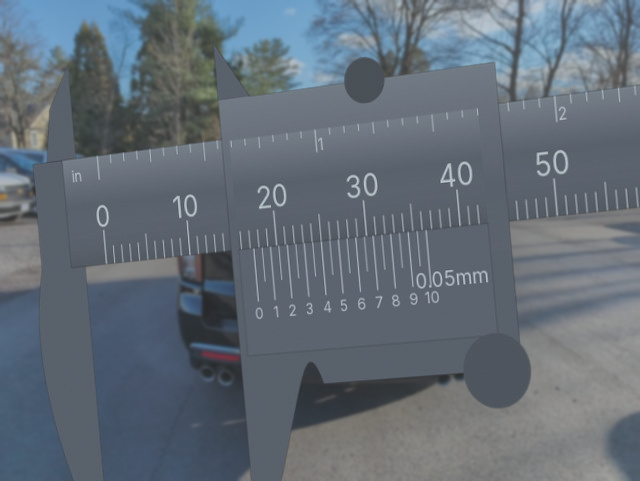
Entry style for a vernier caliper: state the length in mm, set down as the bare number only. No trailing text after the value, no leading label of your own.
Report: 17.4
